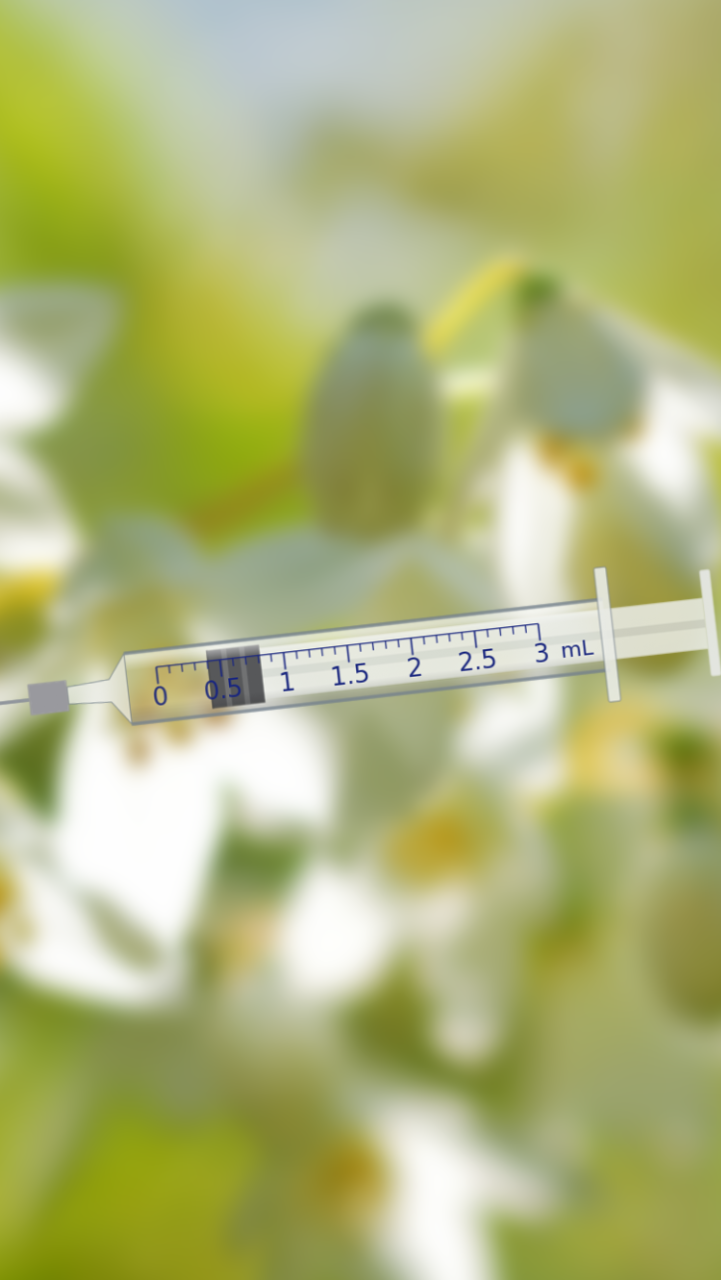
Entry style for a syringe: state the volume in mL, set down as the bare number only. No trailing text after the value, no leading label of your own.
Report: 0.4
